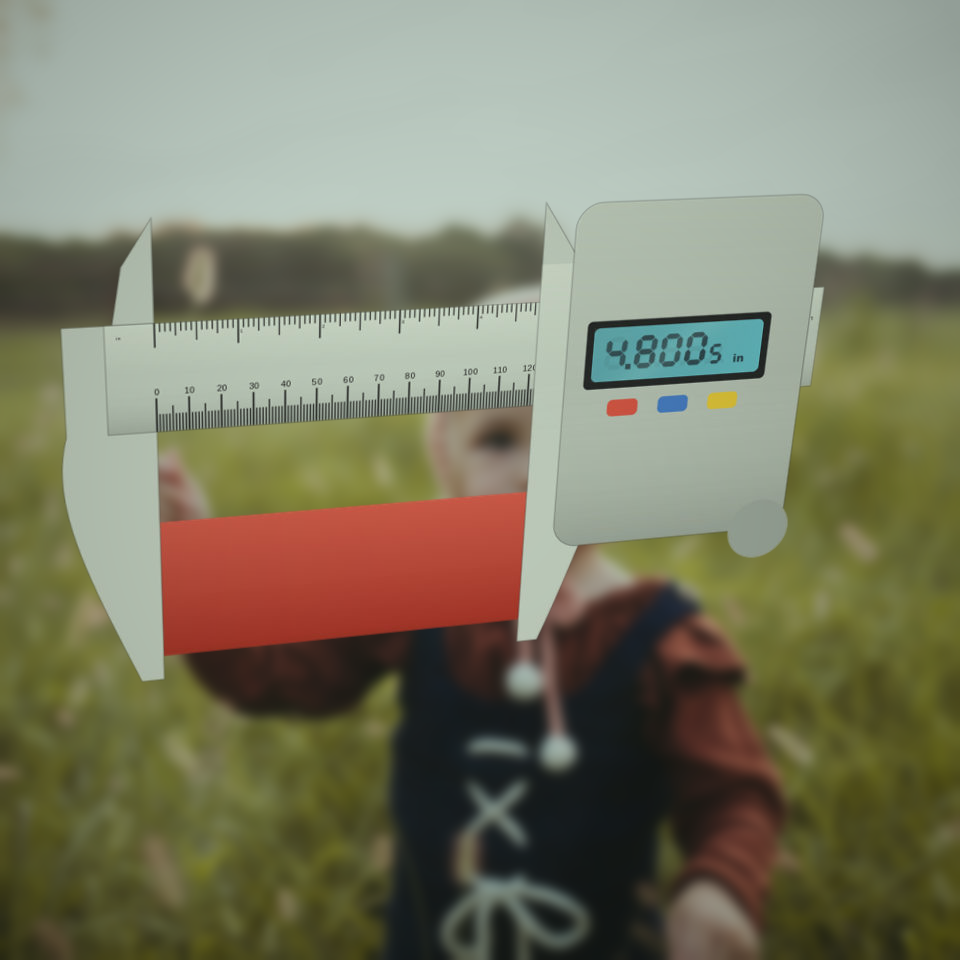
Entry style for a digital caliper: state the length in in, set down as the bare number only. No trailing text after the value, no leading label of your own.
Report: 4.8005
